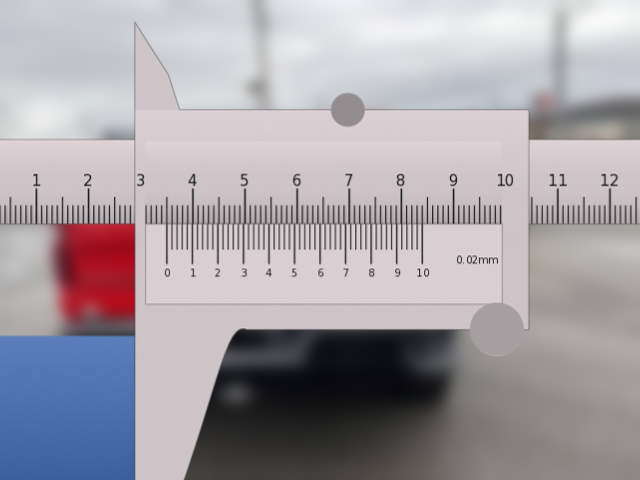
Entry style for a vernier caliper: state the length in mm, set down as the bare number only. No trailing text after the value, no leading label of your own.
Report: 35.0
